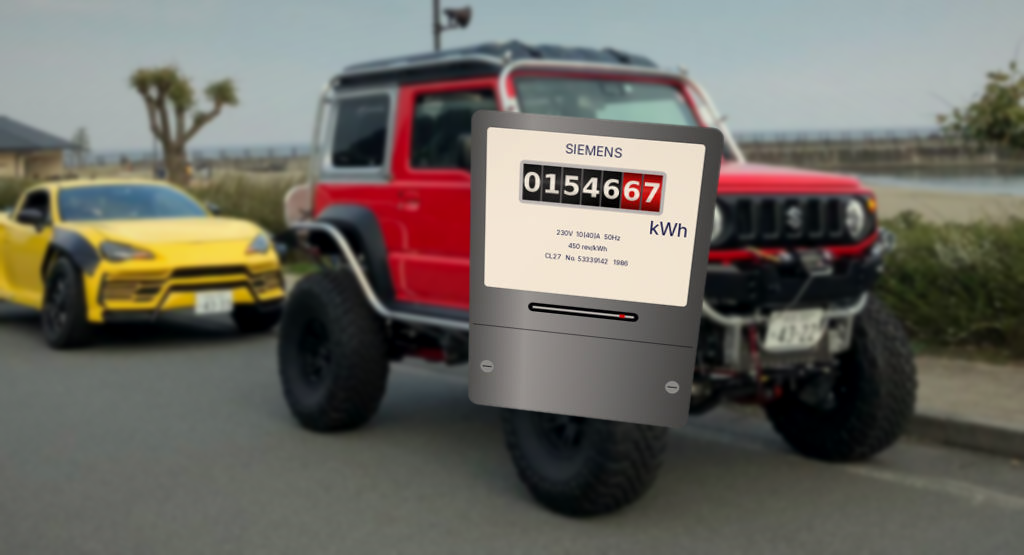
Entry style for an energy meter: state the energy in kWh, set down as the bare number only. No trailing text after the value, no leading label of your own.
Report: 1546.67
